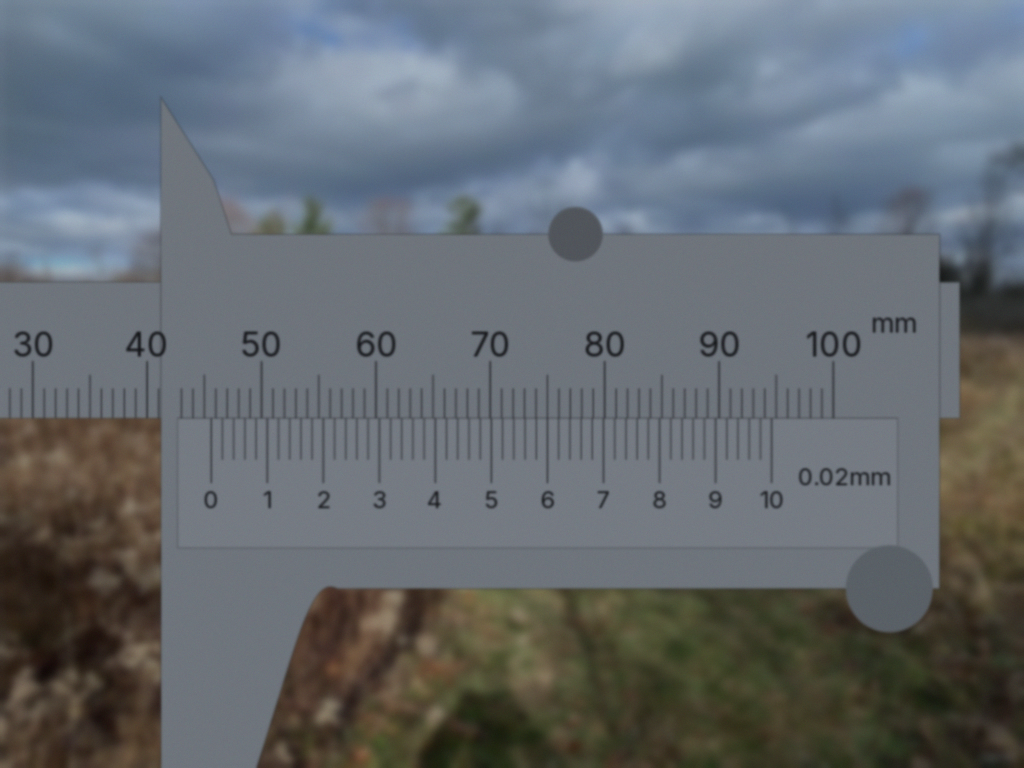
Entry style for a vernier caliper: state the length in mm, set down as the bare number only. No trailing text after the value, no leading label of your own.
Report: 45.6
